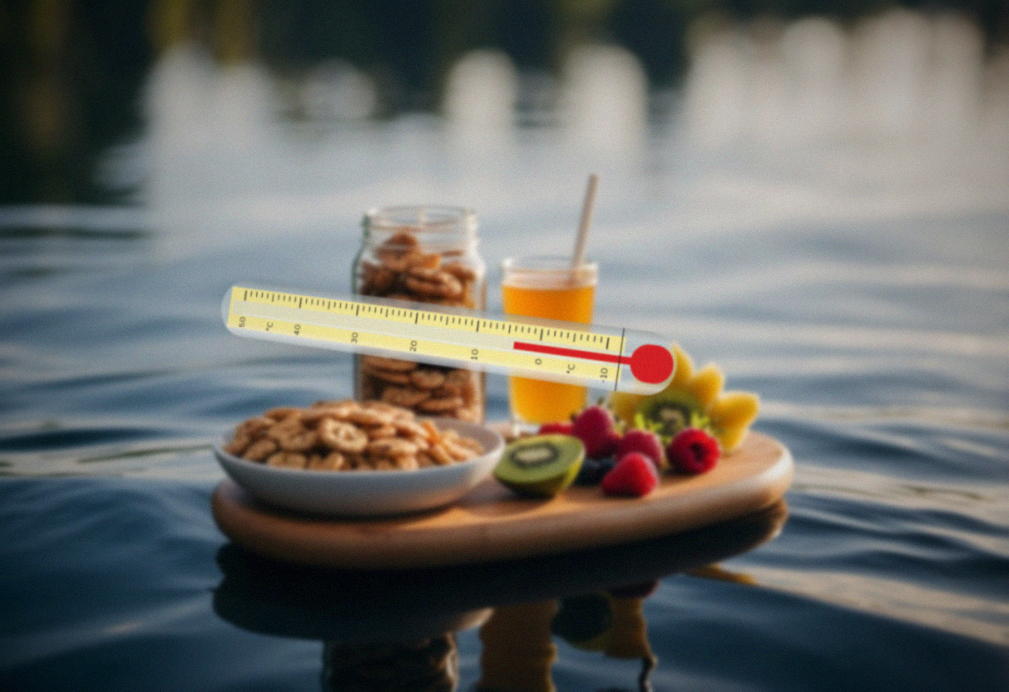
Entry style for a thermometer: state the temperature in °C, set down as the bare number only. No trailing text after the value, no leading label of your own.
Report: 4
